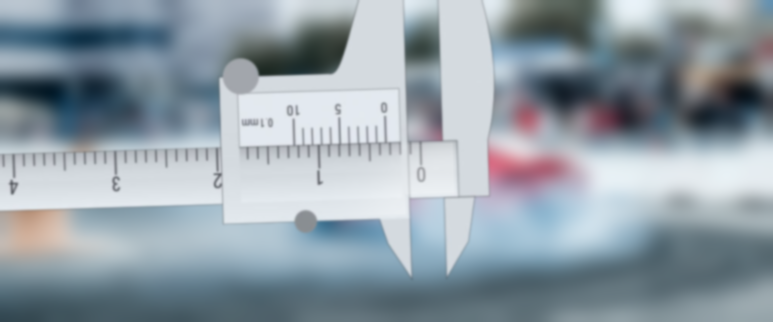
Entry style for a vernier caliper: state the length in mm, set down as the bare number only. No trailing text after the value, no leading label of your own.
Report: 3.4
